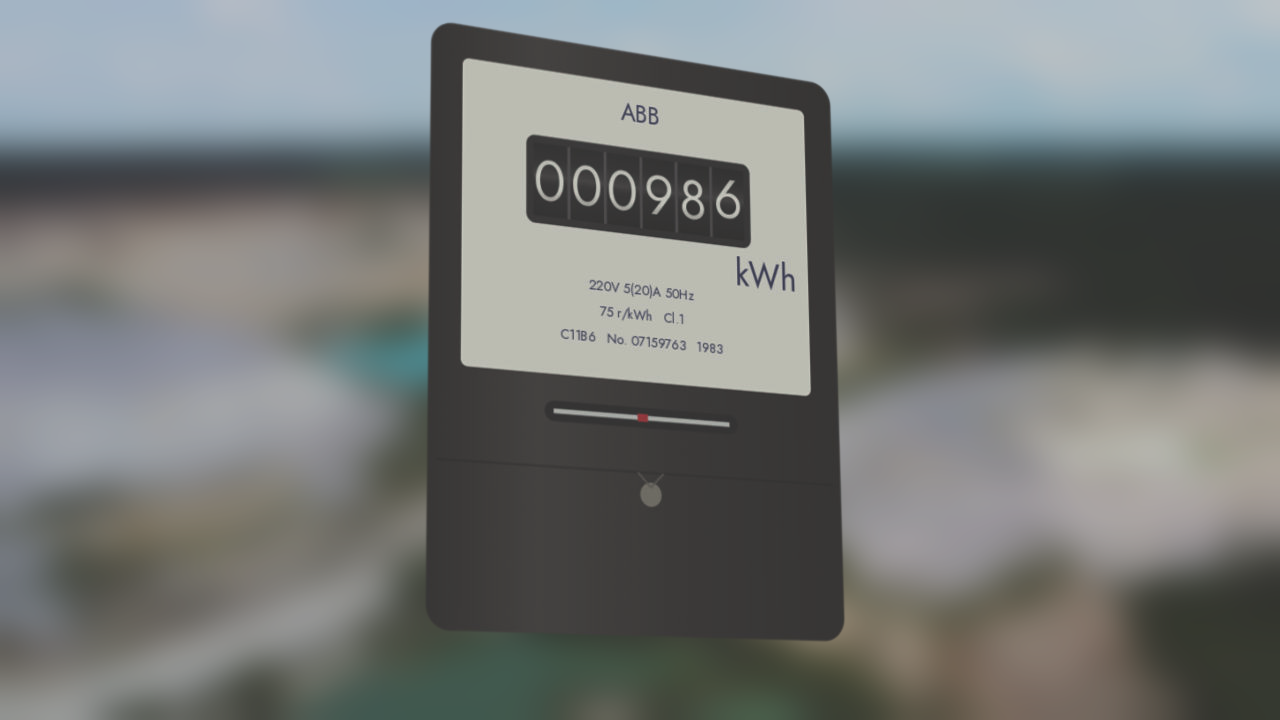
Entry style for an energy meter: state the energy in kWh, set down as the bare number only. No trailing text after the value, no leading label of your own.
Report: 986
